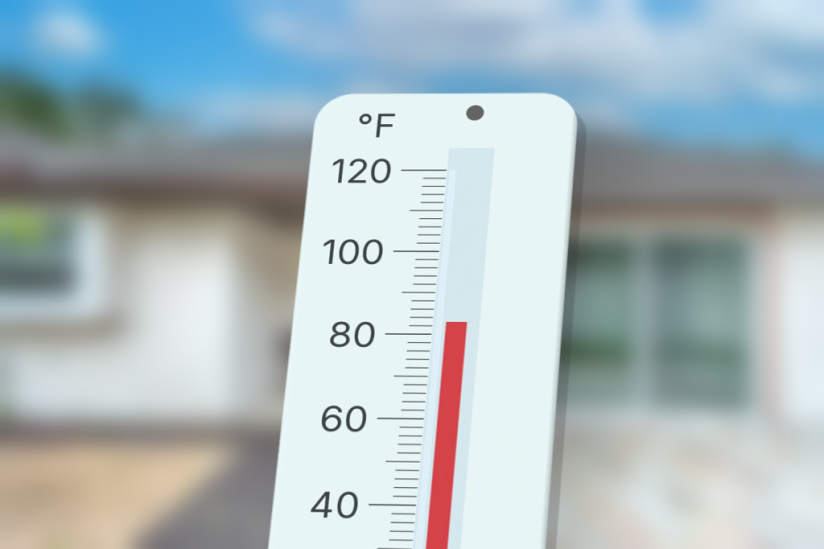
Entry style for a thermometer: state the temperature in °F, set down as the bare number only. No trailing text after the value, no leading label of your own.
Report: 83
